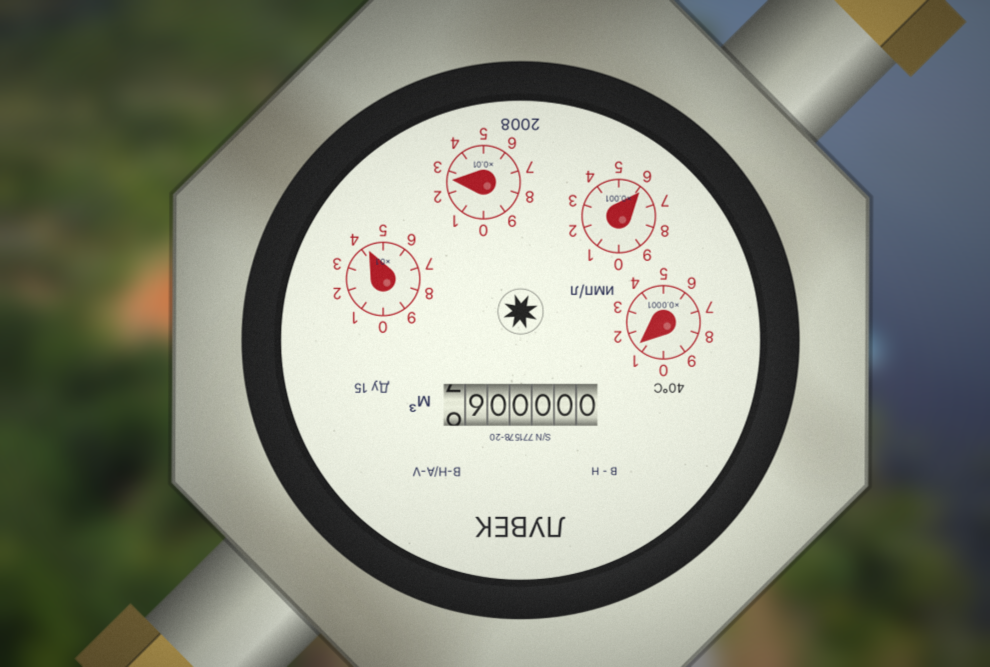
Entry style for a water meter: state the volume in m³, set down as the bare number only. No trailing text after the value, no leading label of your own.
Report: 66.4261
